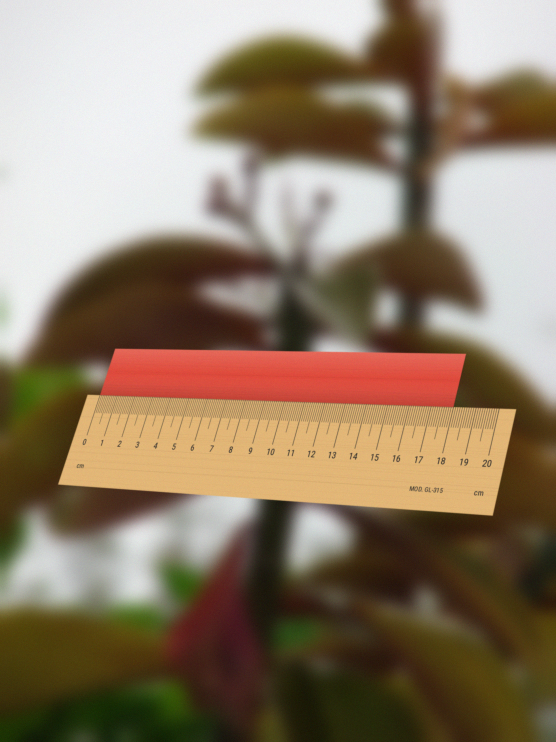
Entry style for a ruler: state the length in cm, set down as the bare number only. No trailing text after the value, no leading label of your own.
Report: 18
